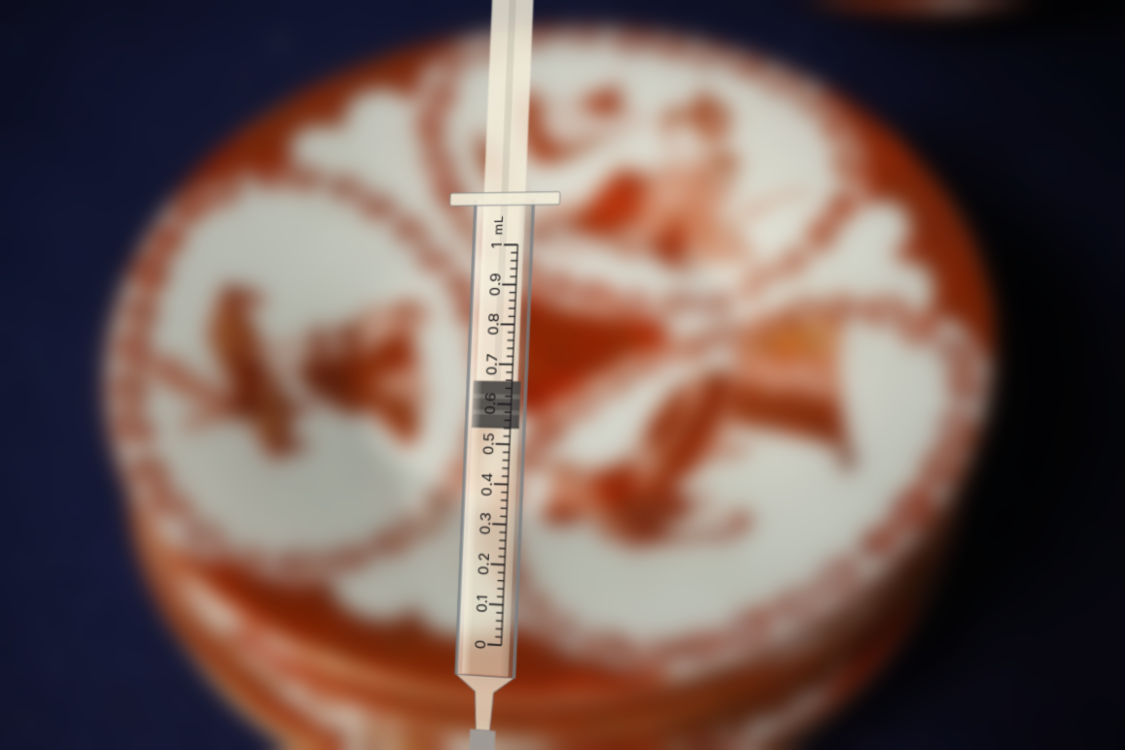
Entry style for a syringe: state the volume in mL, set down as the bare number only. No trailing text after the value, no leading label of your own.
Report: 0.54
